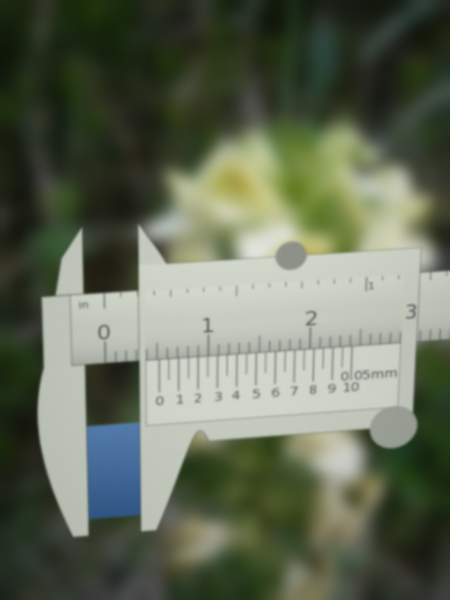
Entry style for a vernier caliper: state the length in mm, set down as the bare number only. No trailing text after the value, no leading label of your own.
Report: 5.2
